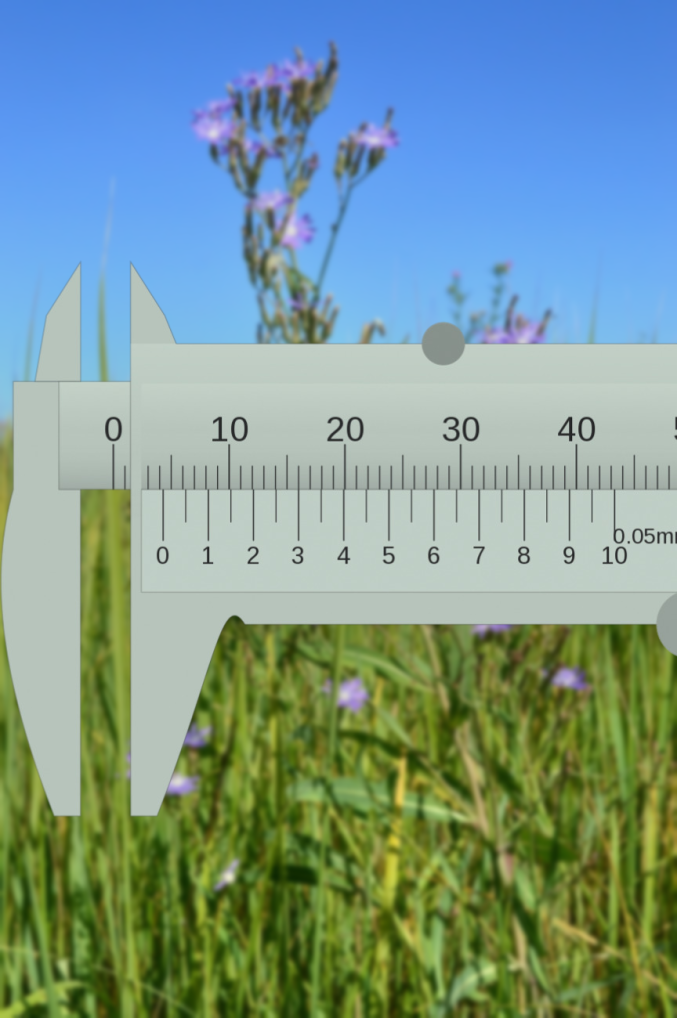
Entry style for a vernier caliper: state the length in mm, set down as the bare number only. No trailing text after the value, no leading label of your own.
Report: 4.3
